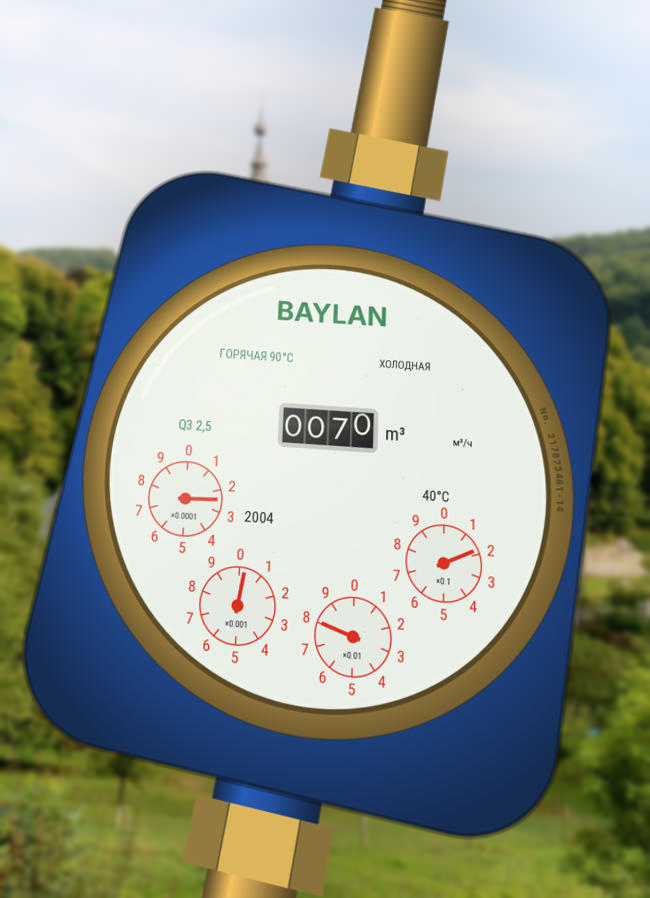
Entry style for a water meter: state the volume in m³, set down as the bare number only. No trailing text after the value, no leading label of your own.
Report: 70.1802
